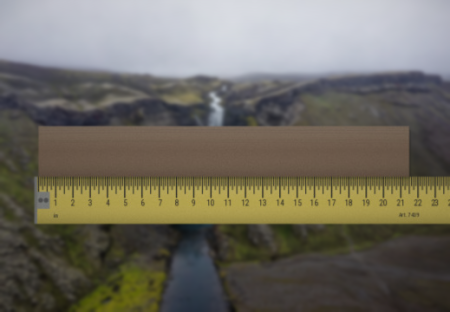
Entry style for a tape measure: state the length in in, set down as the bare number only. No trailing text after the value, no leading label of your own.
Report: 21.5
